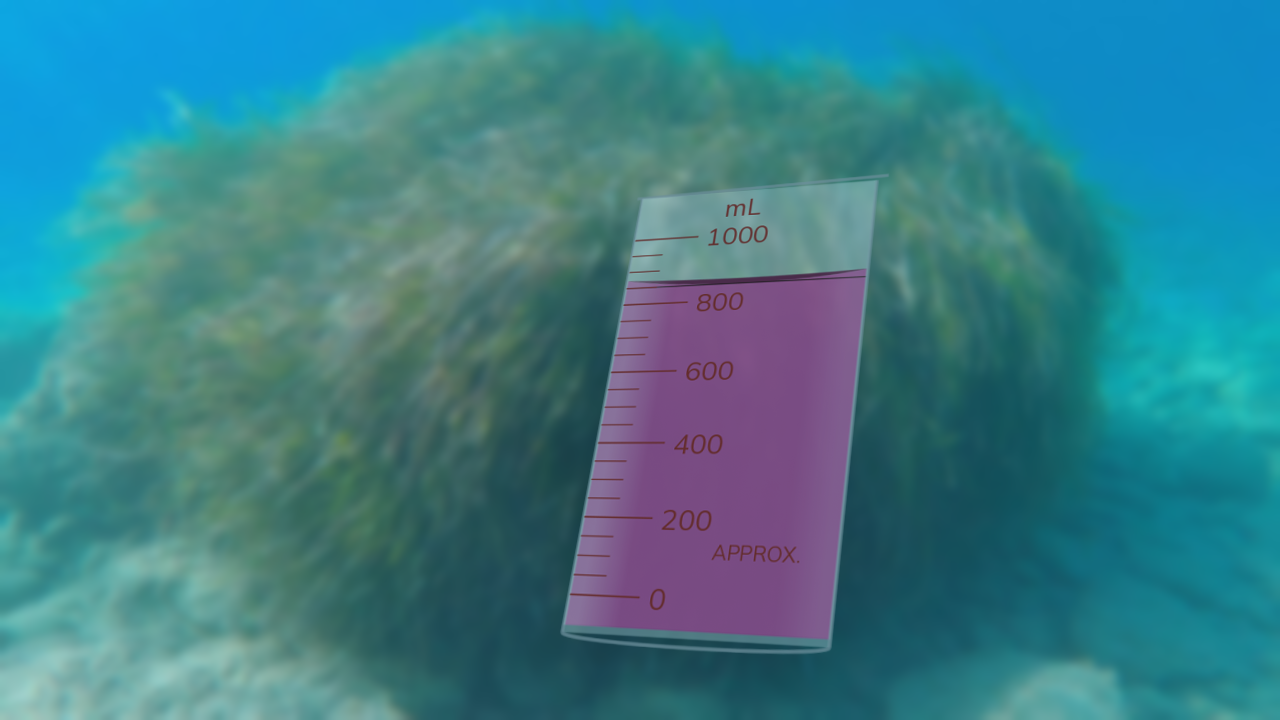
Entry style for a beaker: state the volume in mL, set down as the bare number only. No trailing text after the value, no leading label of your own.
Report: 850
